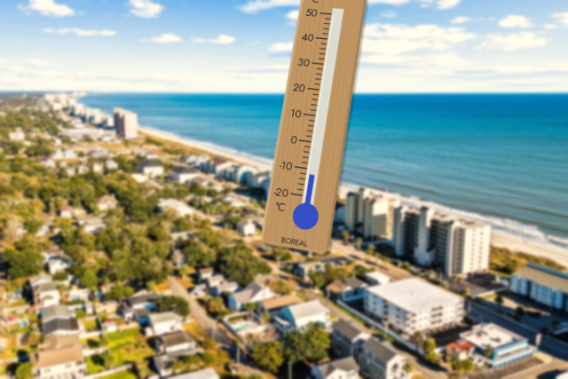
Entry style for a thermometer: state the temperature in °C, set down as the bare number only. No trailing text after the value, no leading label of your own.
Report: -12
